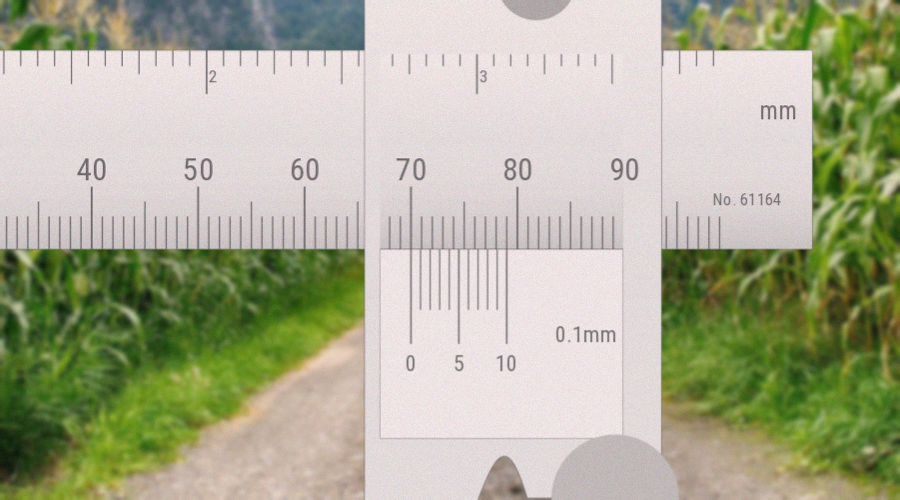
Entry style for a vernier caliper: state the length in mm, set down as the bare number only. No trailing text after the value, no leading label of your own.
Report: 70.0
